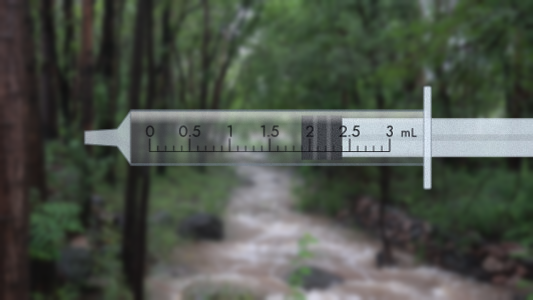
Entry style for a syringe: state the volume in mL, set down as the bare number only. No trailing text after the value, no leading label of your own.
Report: 1.9
